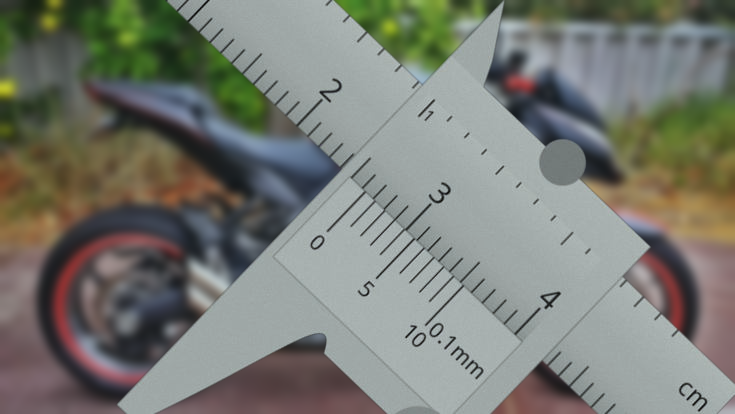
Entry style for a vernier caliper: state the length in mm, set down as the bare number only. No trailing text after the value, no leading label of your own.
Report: 26.3
